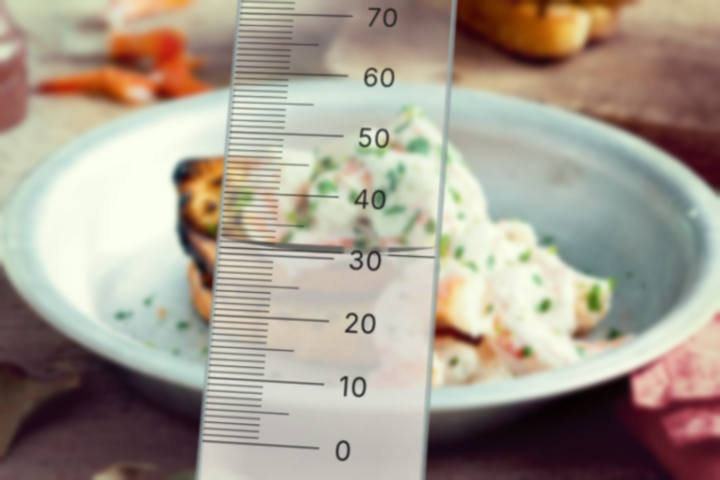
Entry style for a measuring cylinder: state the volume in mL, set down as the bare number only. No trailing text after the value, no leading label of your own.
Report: 31
